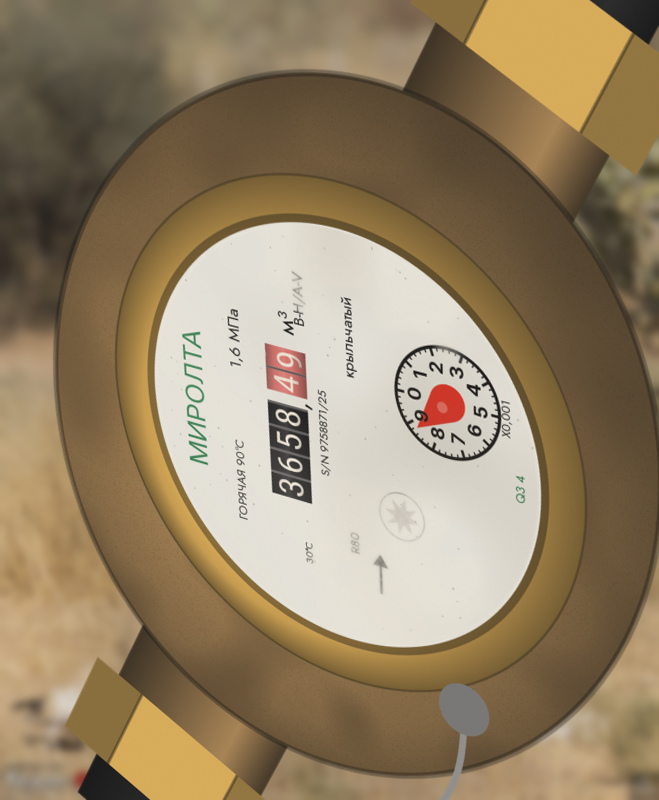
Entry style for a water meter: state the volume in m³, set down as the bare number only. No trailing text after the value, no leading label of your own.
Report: 3658.488
